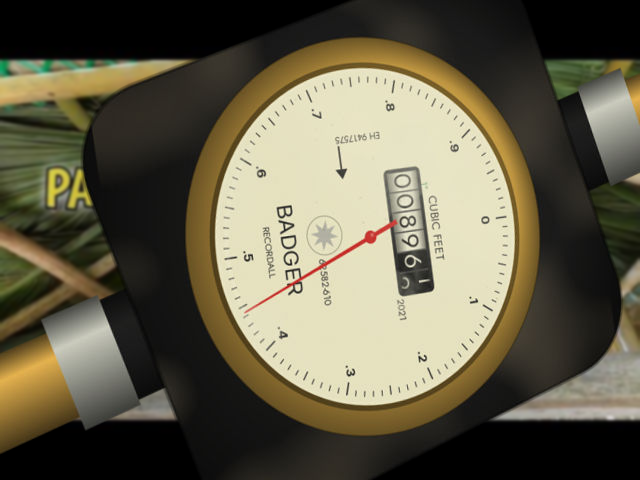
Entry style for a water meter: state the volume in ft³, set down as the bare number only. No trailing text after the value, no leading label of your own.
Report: 8961.44
